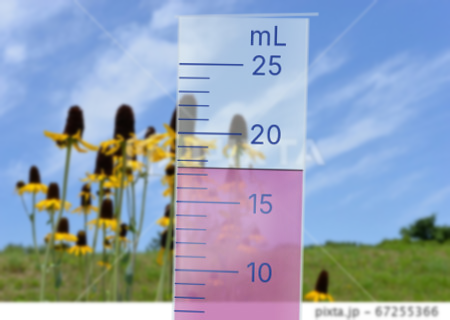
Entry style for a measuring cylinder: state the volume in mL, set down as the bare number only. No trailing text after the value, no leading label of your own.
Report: 17.5
